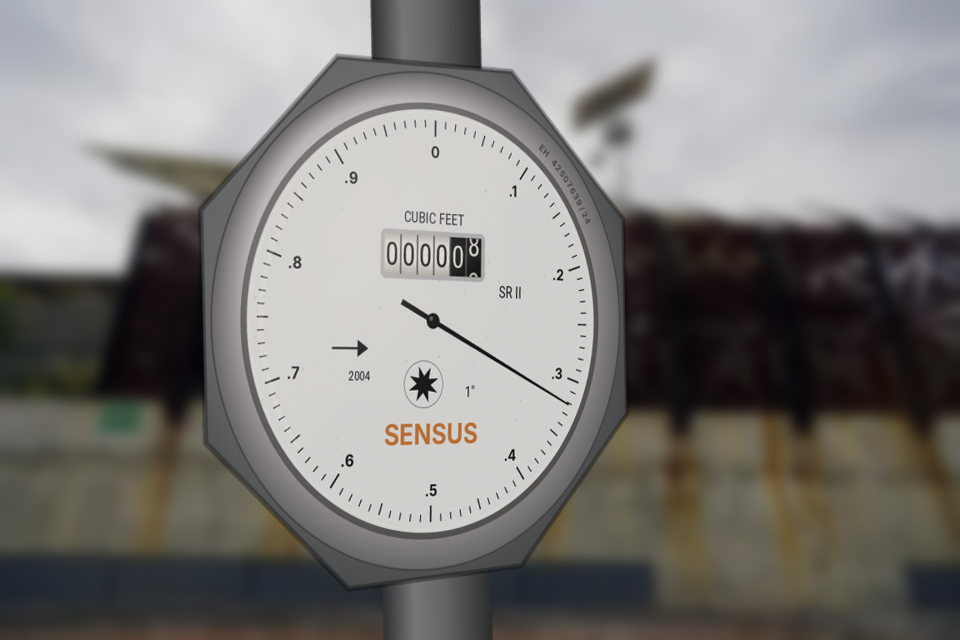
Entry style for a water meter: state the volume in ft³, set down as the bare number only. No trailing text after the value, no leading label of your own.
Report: 8.32
